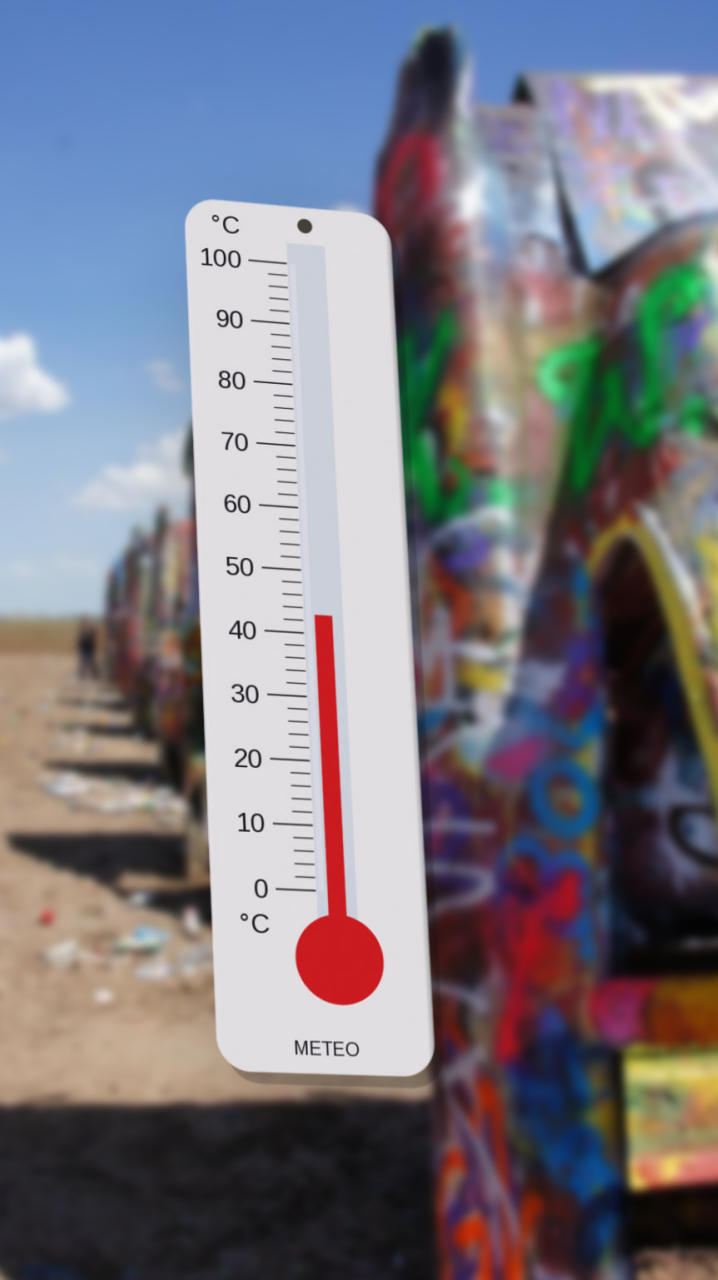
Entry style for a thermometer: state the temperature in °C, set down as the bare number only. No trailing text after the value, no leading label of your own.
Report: 43
